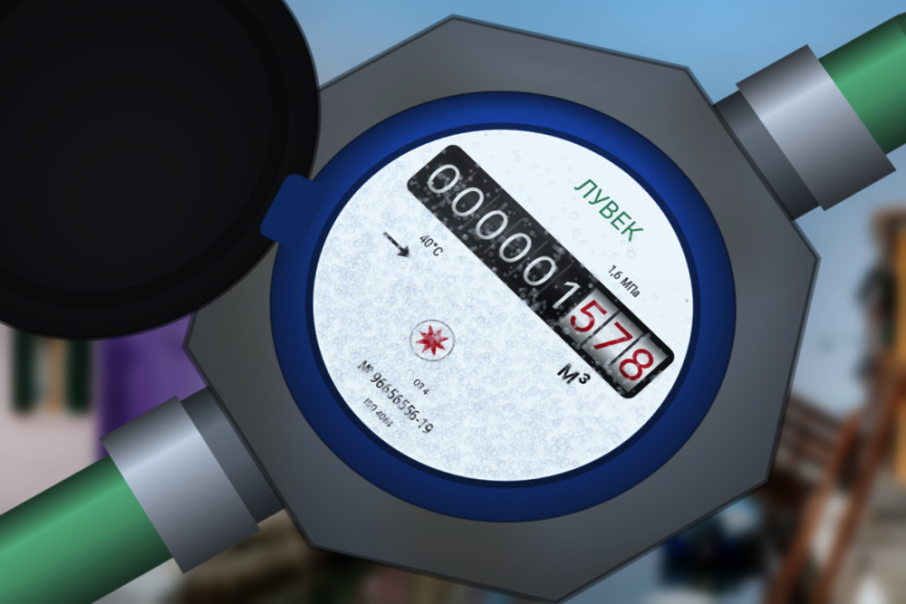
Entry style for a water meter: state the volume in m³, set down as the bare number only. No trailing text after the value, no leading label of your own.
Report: 1.578
